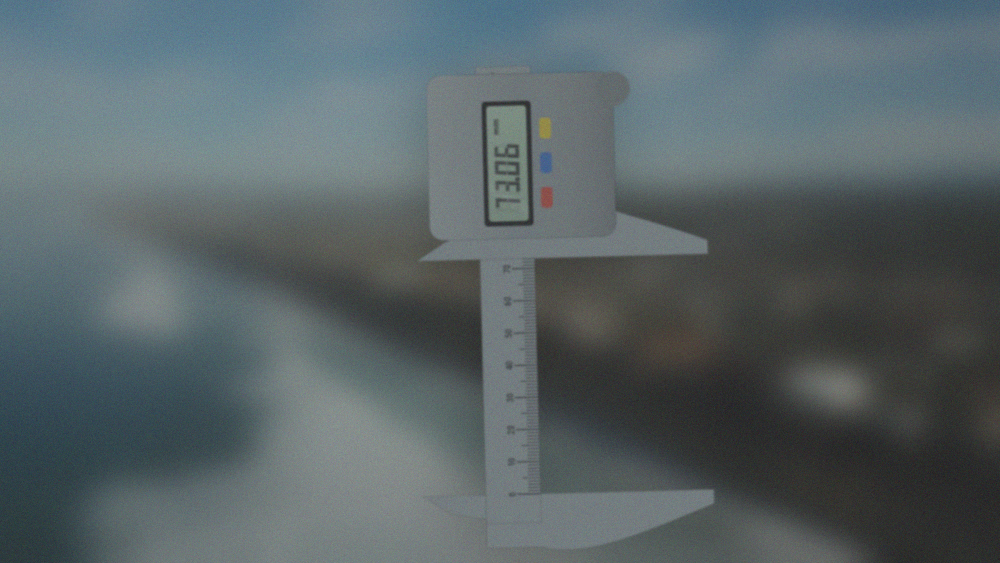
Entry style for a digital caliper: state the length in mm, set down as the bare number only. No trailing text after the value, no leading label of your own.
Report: 73.06
